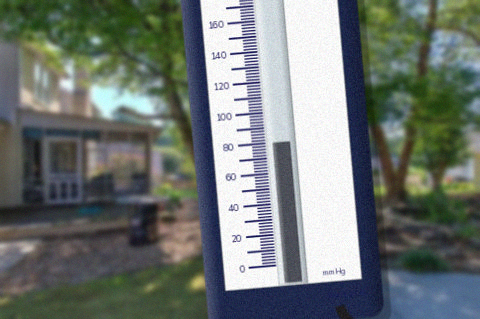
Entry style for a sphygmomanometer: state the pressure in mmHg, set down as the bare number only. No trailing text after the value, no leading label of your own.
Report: 80
